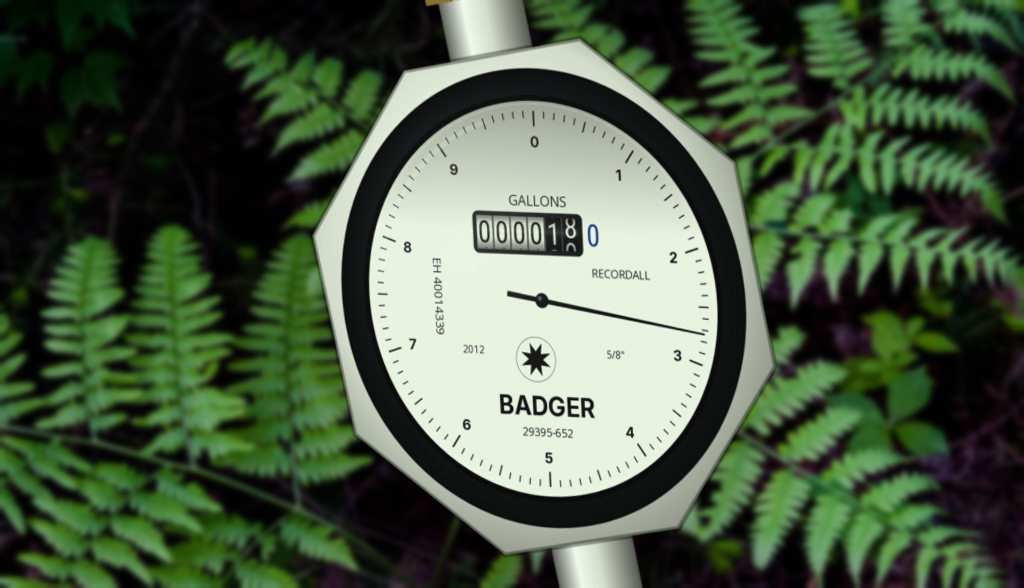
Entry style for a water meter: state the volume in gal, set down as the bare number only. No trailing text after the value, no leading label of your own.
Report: 182.7
